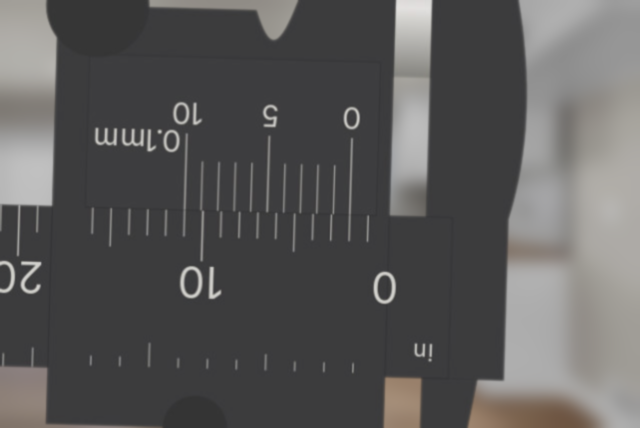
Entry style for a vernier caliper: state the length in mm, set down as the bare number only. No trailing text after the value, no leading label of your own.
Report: 2.0
